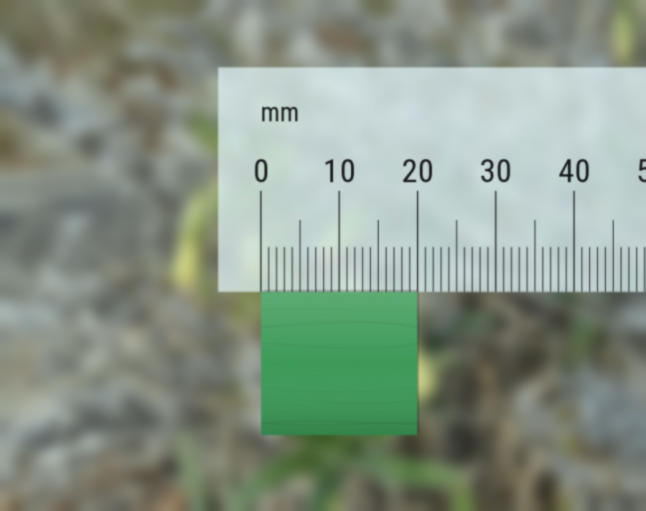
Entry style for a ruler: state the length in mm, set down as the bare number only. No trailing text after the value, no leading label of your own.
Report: 20
